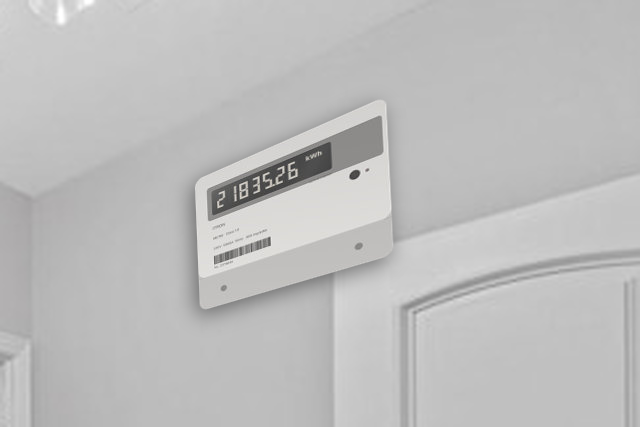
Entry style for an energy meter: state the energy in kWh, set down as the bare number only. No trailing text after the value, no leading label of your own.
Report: 21835.26
